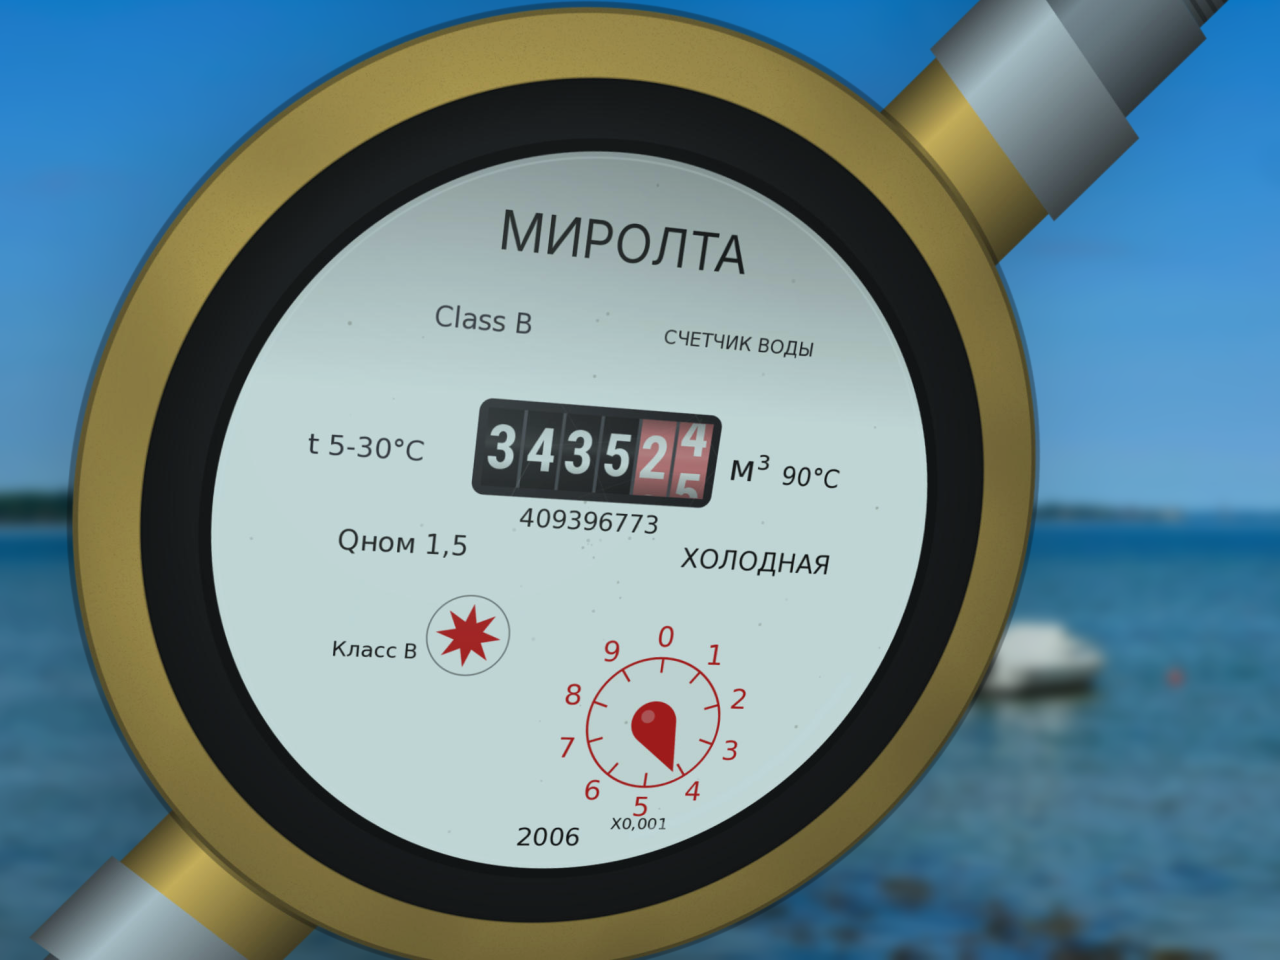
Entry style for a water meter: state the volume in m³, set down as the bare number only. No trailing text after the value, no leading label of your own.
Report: 3435.244
